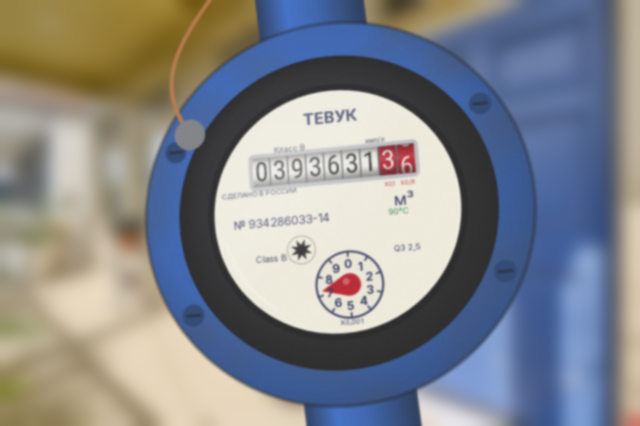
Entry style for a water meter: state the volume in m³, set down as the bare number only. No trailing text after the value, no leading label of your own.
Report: 393631.357
